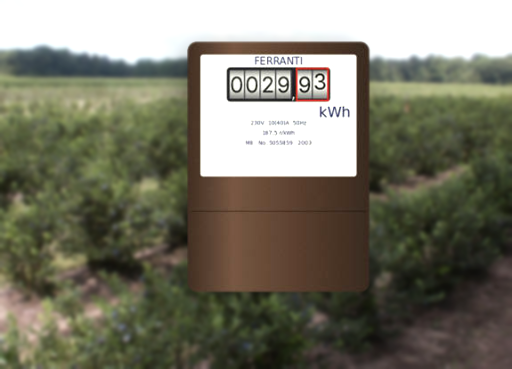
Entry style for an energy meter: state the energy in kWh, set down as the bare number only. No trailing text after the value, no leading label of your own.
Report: 29.93
